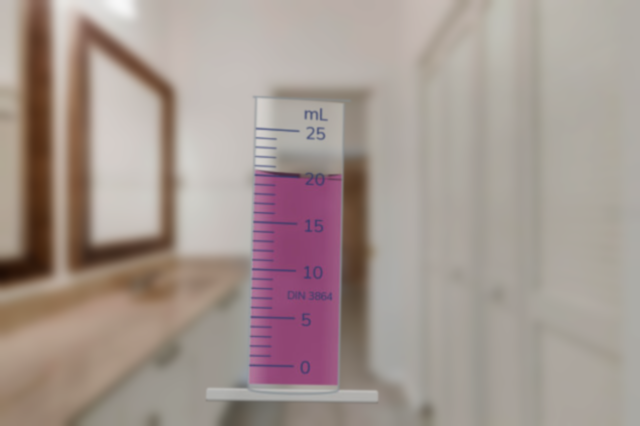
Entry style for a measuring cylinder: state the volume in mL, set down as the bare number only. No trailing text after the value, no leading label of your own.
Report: 20
